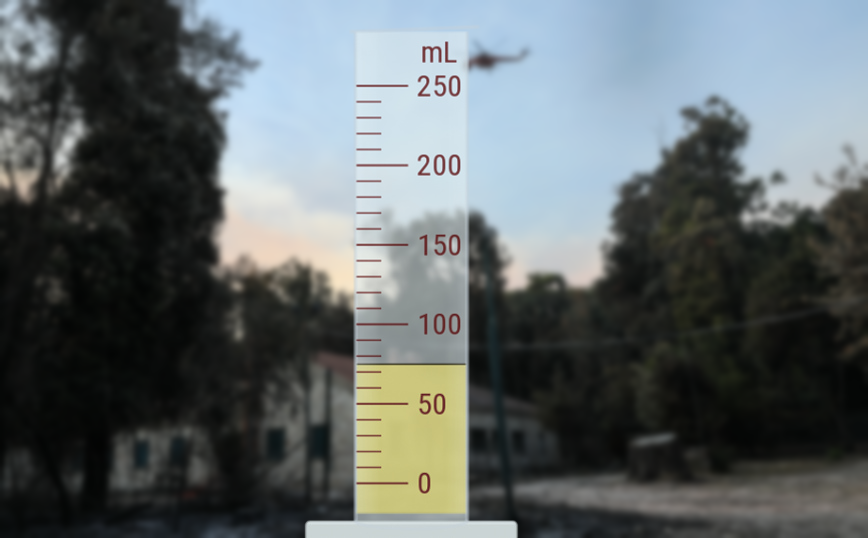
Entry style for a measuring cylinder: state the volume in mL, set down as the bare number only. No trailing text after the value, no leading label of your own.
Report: 75
